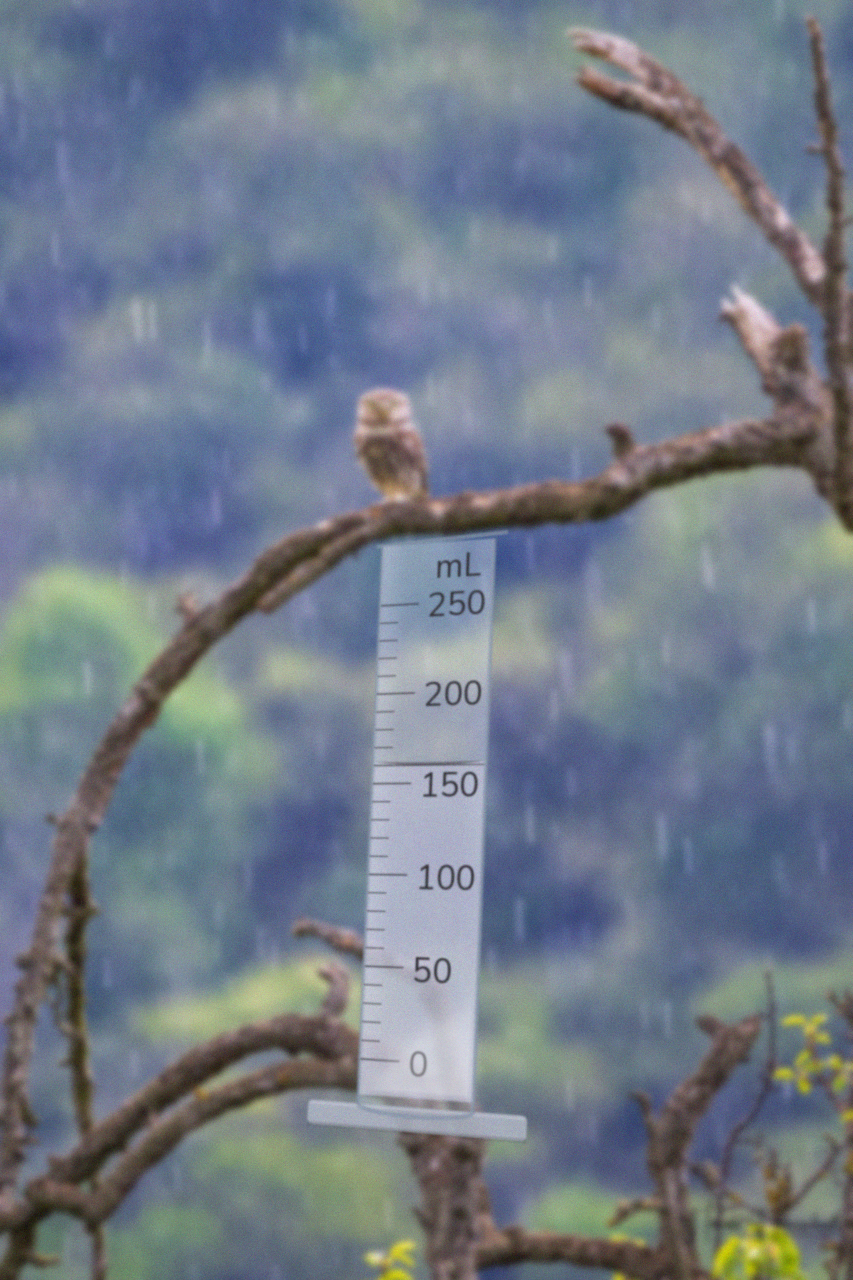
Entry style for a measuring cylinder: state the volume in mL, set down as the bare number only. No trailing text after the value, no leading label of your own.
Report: 160
